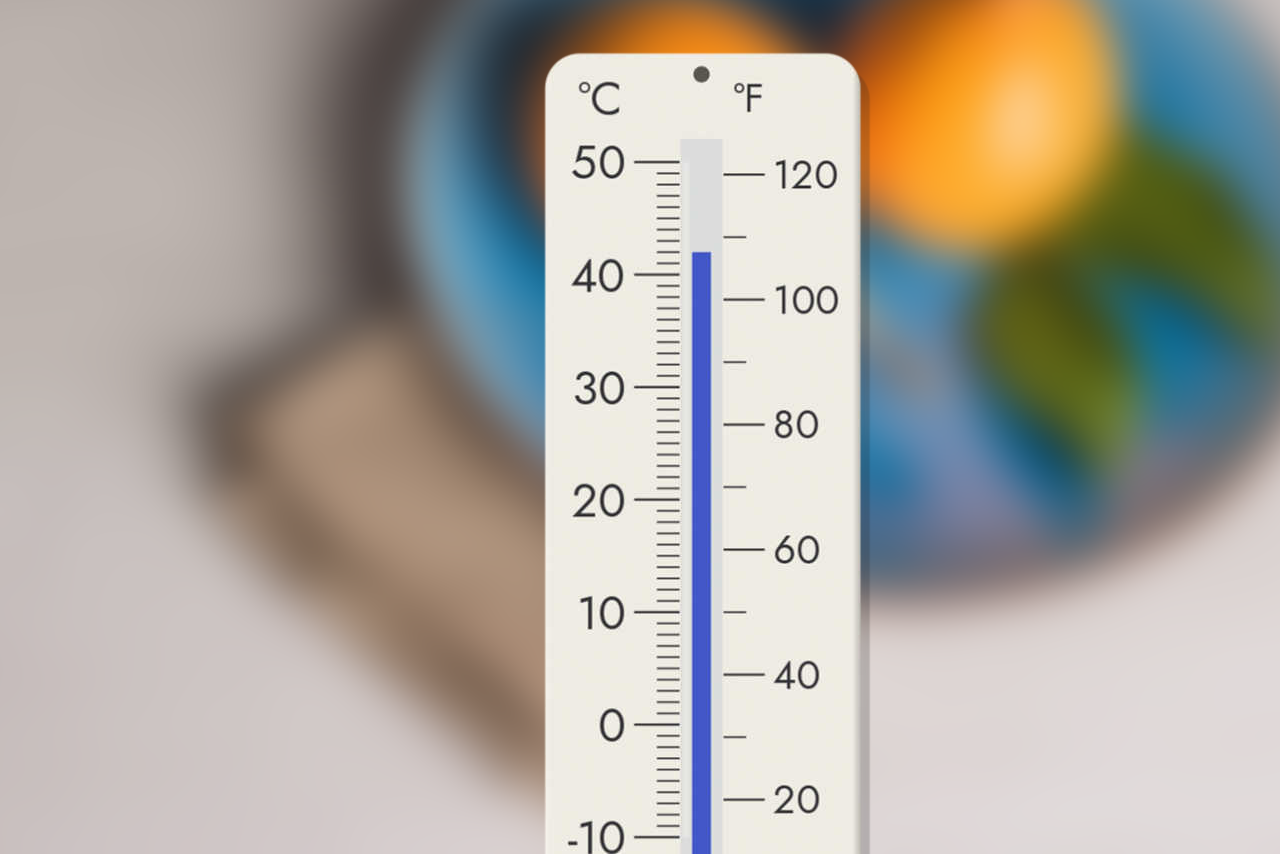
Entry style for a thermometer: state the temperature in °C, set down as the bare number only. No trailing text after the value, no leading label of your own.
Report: 42
